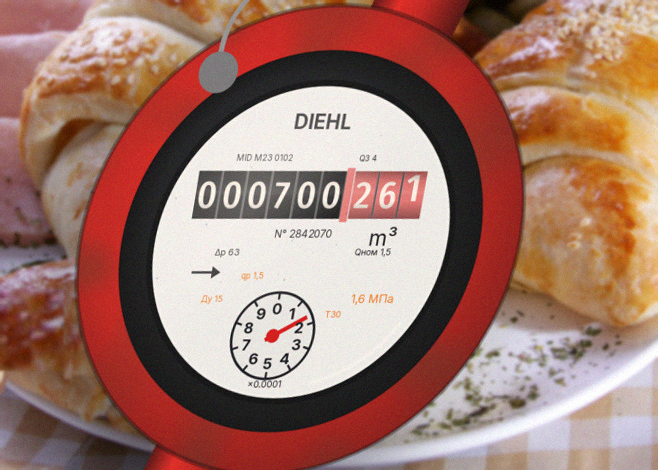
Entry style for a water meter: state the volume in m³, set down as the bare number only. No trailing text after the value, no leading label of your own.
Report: 700.2611
